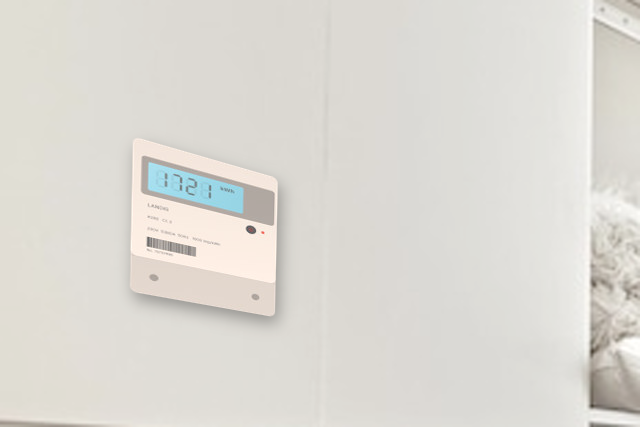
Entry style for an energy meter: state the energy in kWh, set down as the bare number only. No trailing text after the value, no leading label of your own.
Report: 1721
